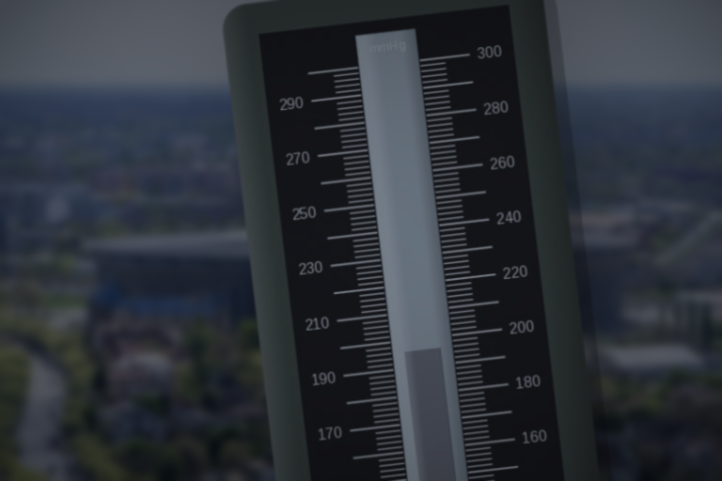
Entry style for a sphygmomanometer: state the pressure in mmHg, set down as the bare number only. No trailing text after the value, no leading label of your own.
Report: 196
